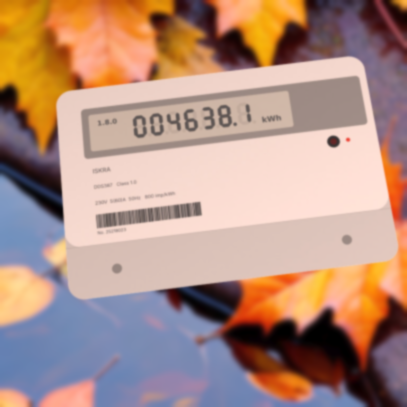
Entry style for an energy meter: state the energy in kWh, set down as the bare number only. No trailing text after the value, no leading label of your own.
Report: 4638.1
